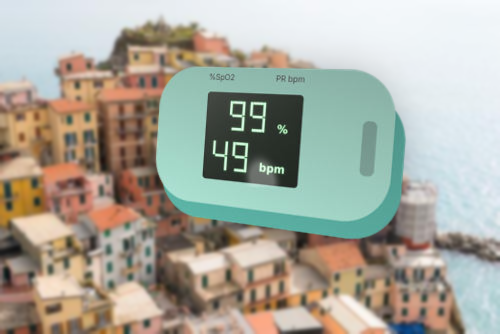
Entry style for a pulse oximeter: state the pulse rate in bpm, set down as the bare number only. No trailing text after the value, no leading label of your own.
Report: 49
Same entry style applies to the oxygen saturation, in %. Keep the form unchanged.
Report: 99
